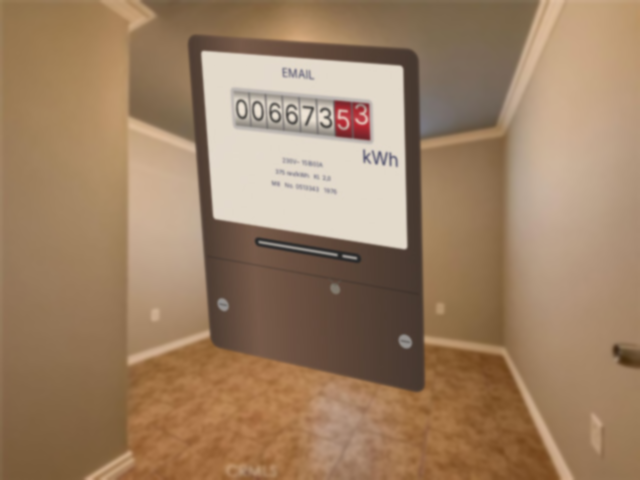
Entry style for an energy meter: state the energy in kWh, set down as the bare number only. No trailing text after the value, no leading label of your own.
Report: 6673.53
